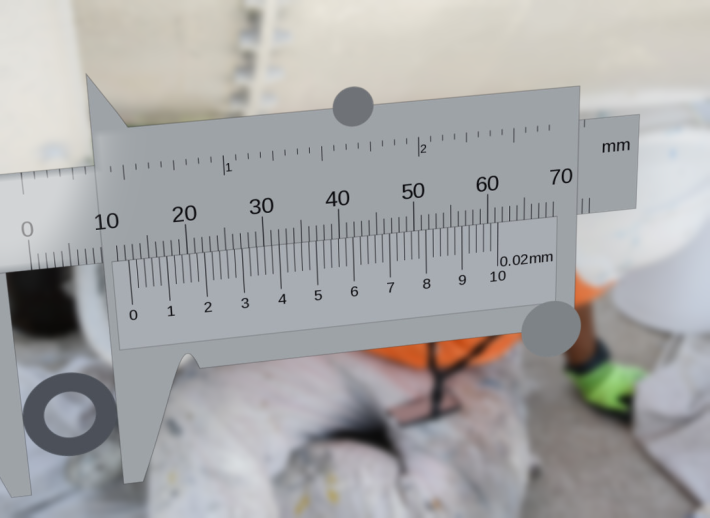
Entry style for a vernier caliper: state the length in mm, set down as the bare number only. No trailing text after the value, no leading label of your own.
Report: 12.4
